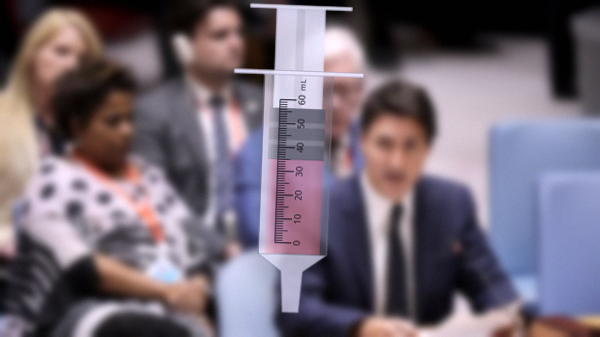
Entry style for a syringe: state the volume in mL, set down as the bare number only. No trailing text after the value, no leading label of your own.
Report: 35
